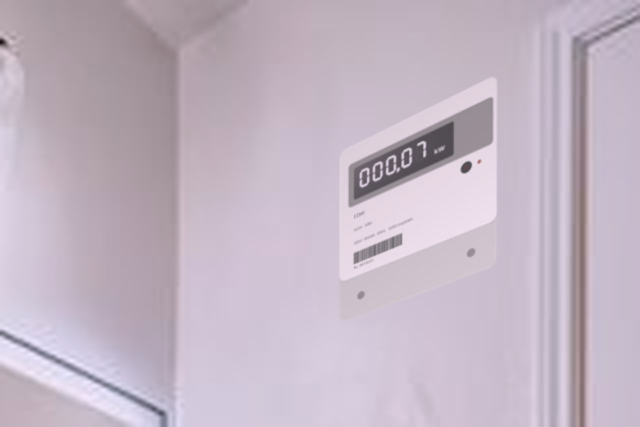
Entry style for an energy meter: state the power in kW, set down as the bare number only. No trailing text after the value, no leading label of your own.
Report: 0.07
